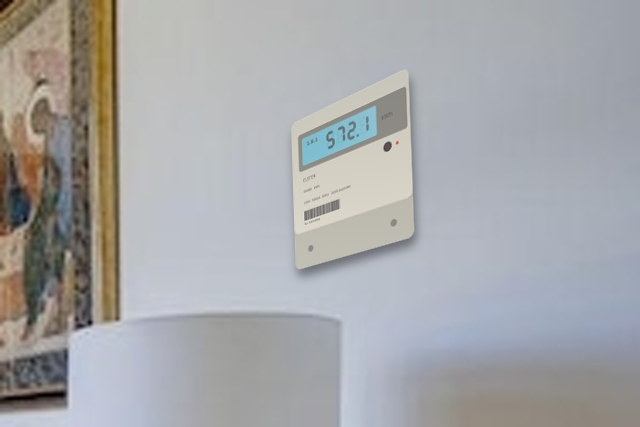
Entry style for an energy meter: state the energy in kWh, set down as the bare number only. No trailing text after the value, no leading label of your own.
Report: 572.1
